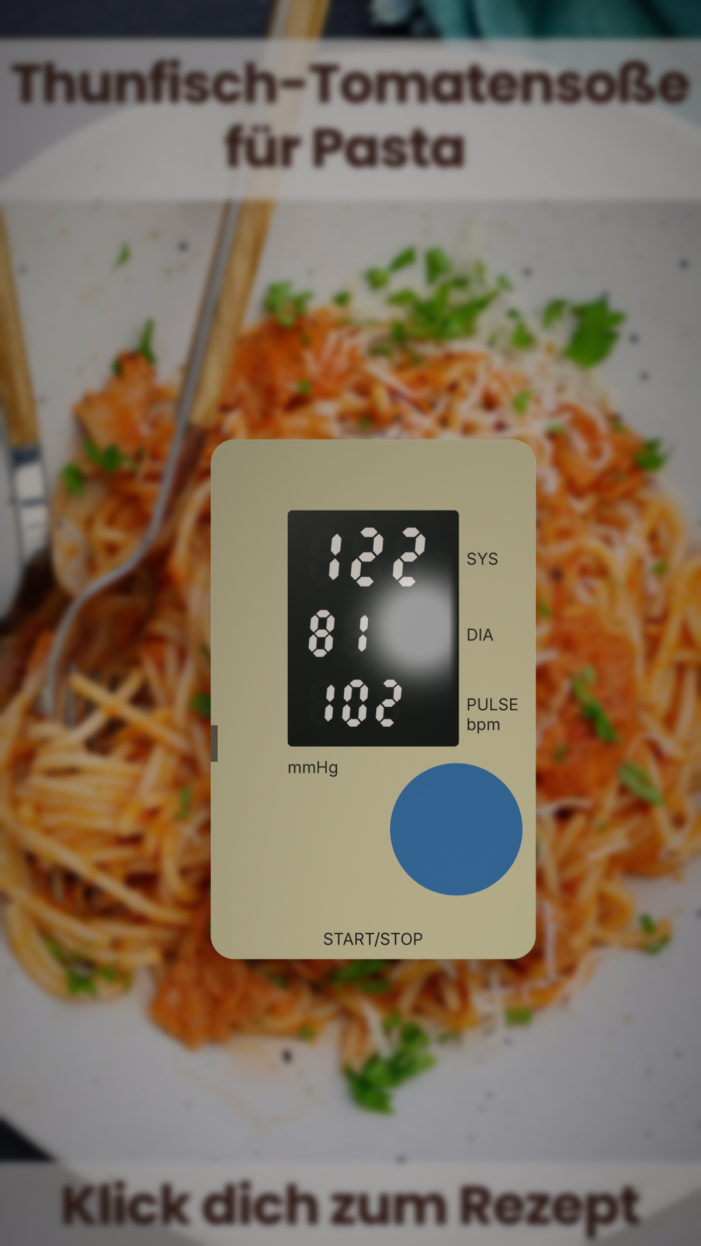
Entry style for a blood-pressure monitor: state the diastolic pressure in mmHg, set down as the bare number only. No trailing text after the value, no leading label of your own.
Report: 81
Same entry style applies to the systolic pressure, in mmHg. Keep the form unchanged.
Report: 122
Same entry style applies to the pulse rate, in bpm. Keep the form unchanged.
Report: 102
